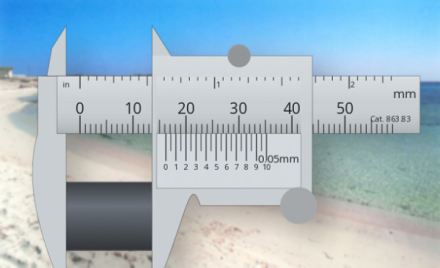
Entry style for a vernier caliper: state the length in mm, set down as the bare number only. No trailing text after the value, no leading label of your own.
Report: 16.2
